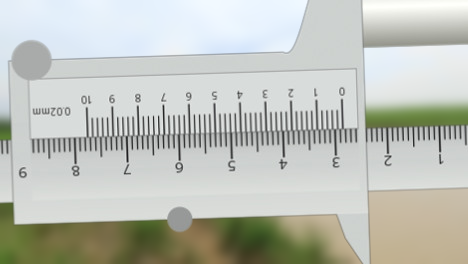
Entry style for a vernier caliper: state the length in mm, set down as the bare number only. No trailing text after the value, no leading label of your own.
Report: 28.5
